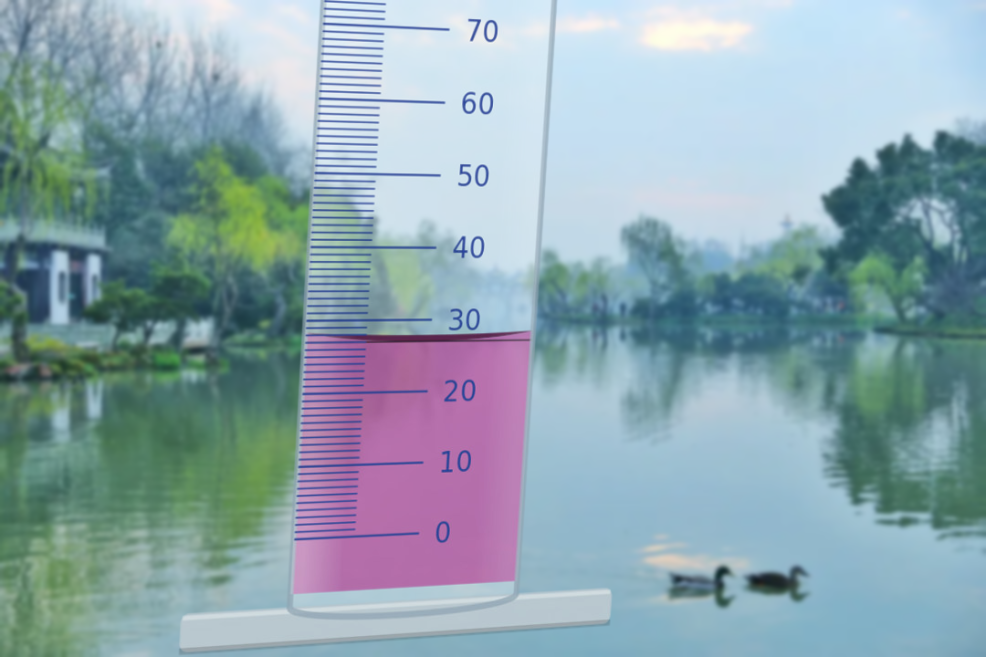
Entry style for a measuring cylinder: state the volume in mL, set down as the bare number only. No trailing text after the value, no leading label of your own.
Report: 27
